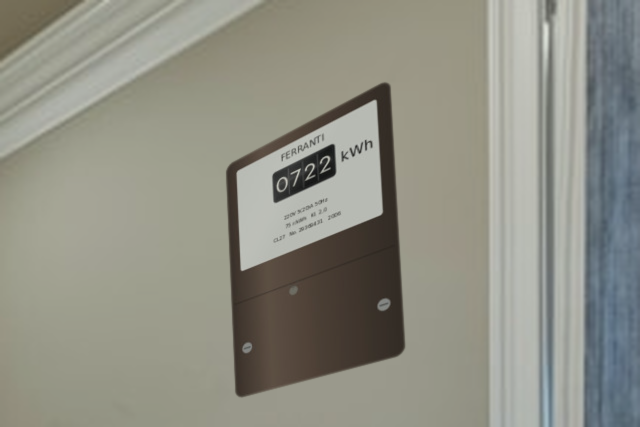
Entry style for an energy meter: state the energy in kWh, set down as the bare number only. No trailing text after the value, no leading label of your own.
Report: 722
